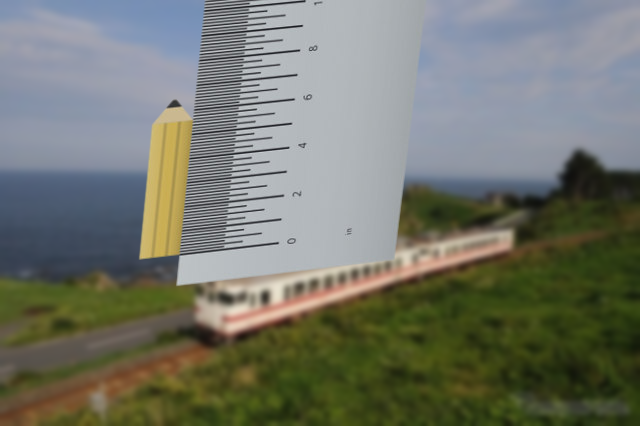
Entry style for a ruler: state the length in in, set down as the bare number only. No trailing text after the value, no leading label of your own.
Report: 6.5
